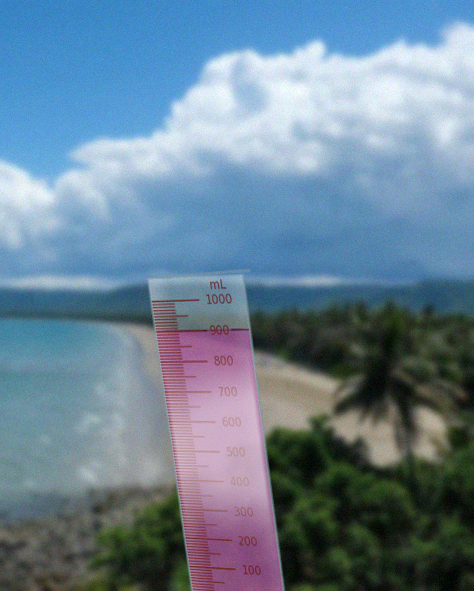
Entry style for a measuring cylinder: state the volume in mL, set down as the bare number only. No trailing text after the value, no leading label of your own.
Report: 900
